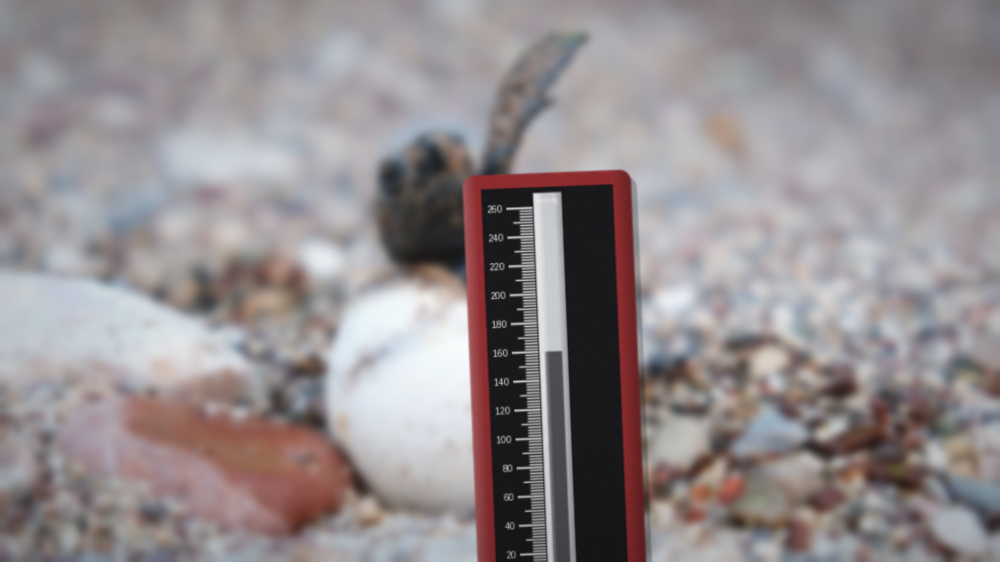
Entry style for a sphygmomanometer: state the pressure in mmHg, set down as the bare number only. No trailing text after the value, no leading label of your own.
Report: 160
